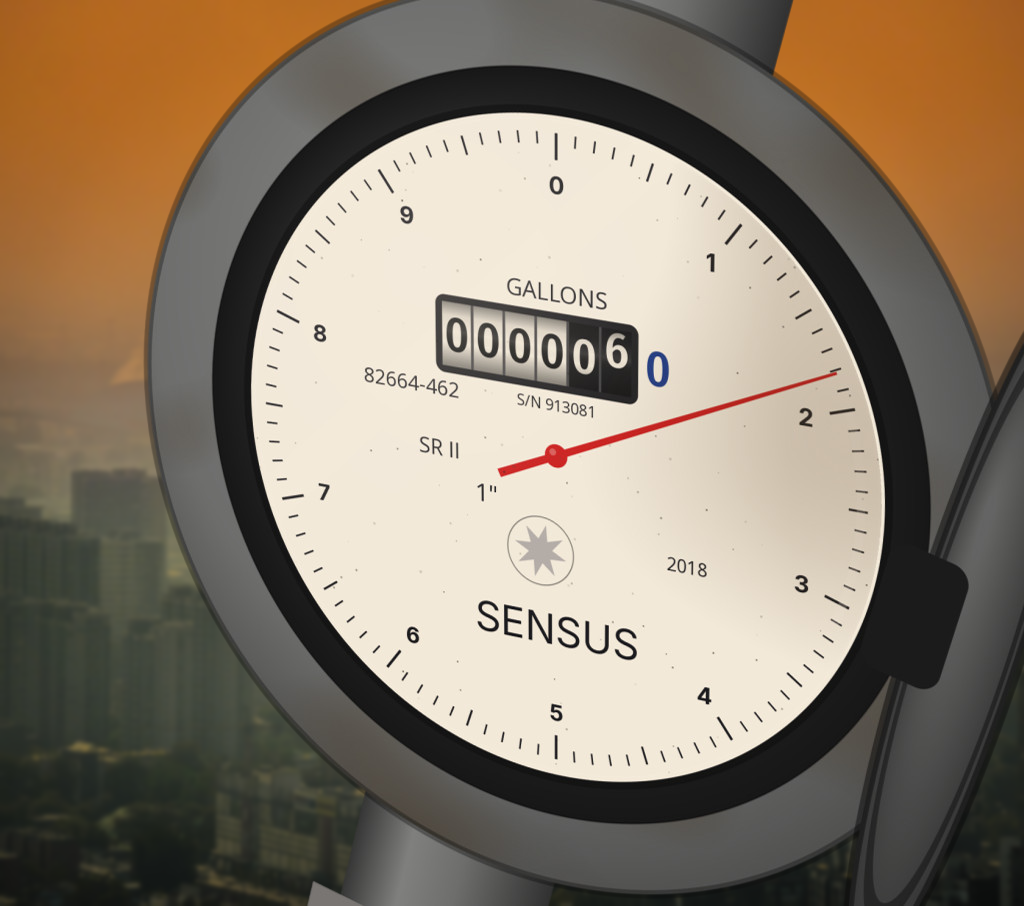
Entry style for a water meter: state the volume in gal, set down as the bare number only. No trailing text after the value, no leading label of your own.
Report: 61.8
